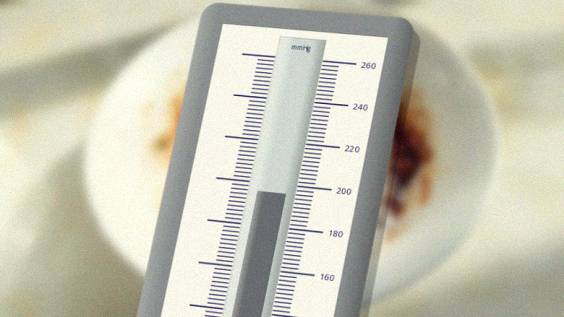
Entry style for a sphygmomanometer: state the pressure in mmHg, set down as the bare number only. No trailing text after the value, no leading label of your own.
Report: 196
